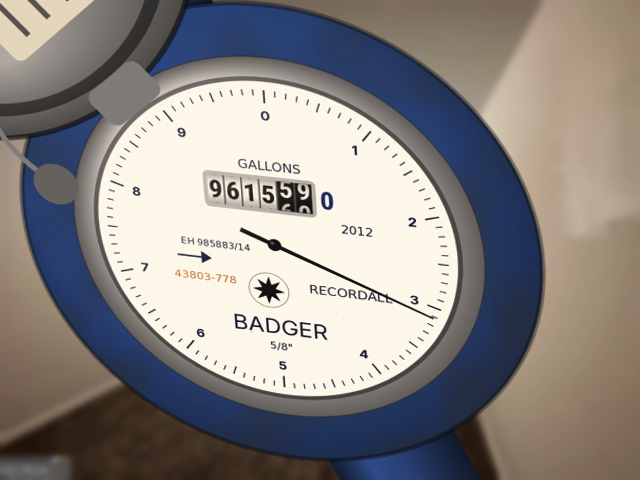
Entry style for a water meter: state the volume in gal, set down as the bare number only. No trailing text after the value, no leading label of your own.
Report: 9615593.1
